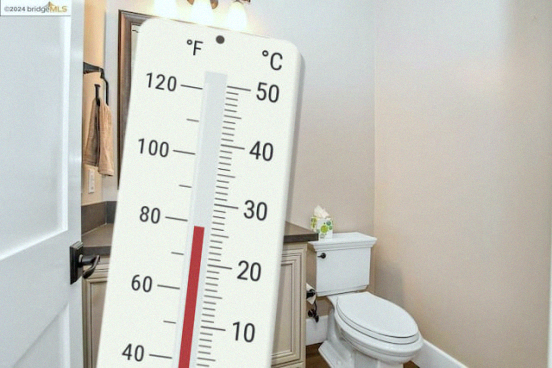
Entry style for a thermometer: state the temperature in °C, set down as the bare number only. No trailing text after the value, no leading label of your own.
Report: 26
